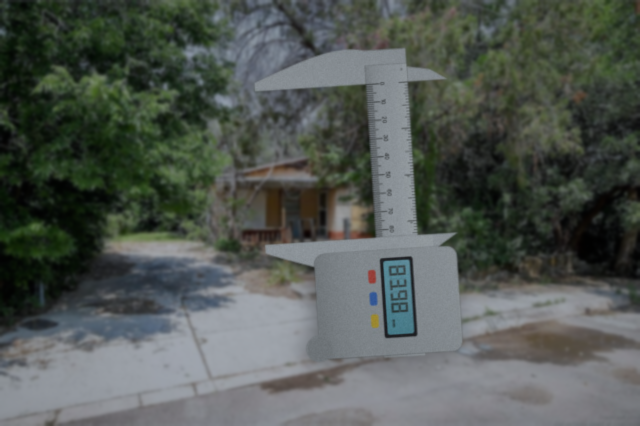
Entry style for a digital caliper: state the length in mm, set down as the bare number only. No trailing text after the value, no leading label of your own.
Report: 83.98
